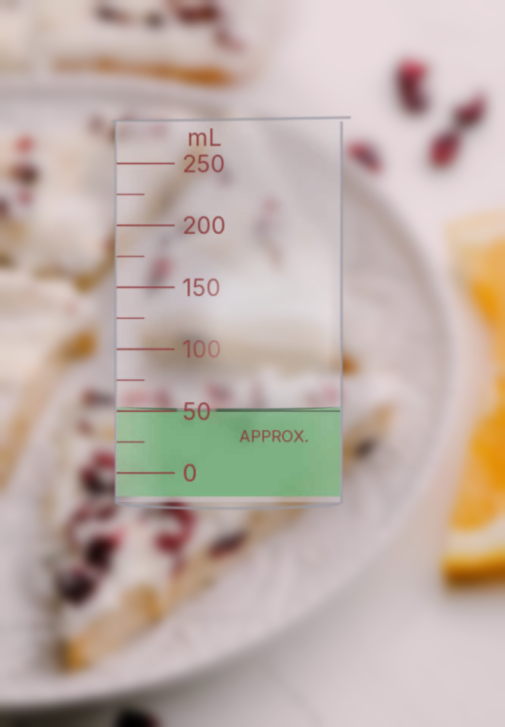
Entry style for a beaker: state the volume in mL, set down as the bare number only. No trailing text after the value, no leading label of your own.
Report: 50
